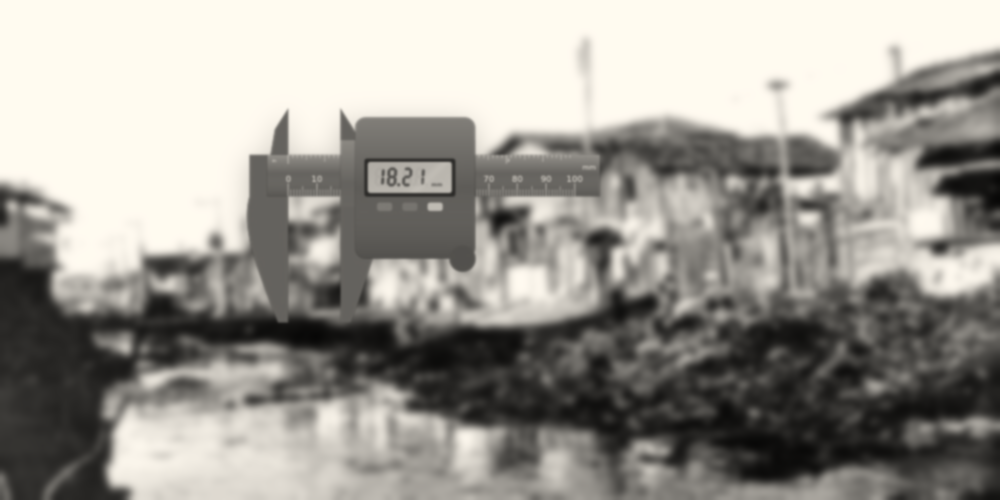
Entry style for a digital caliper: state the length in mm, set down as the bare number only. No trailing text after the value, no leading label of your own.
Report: 18.21
